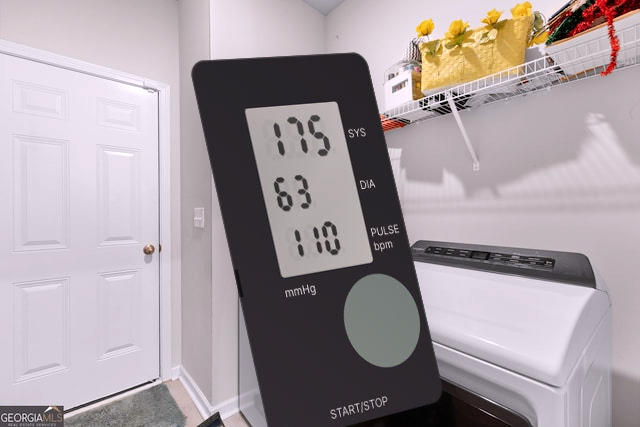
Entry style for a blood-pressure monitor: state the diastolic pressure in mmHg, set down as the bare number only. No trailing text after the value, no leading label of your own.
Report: 63
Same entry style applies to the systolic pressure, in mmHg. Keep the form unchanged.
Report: 175
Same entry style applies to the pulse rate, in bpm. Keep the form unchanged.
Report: 110
